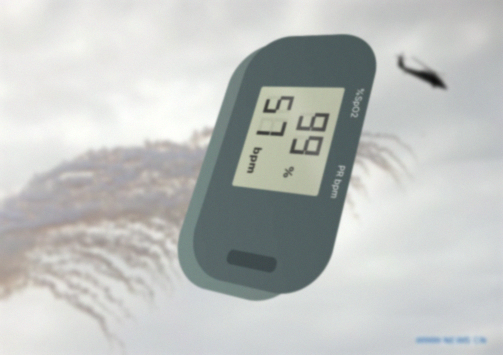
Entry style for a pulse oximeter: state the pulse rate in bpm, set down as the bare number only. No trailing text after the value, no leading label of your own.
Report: 57
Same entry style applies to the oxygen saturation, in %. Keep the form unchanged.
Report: 99
